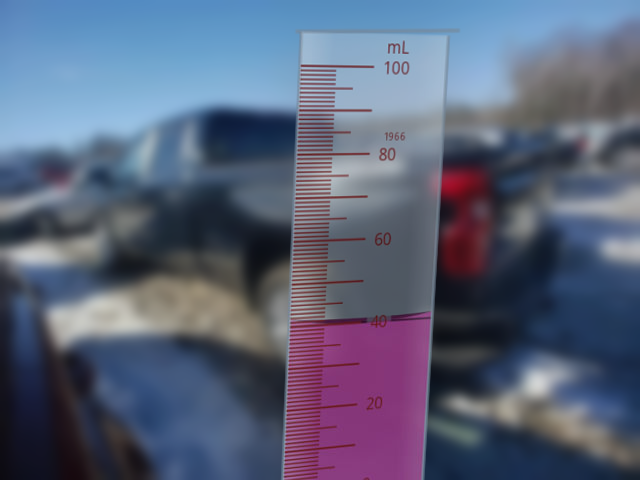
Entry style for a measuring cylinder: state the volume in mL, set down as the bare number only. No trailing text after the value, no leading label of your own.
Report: 40
